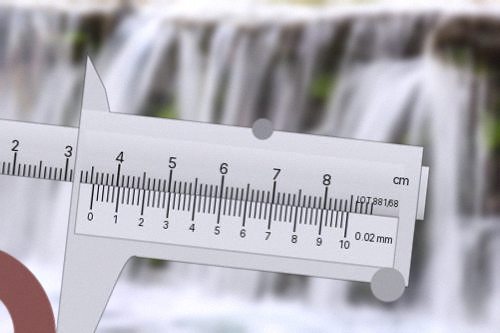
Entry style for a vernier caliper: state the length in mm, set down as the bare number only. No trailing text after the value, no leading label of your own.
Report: 35.5
